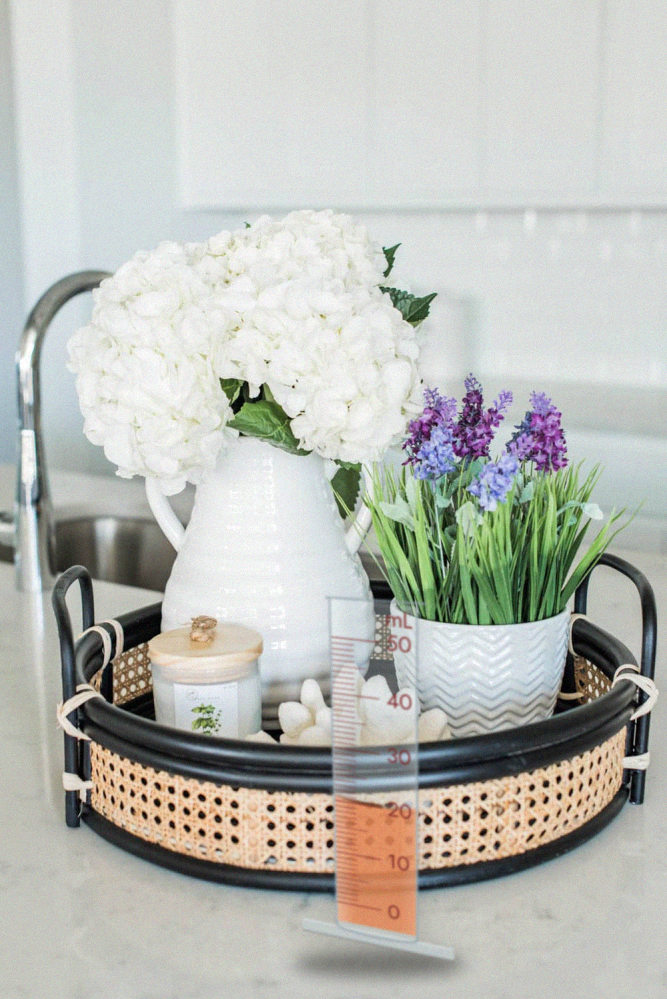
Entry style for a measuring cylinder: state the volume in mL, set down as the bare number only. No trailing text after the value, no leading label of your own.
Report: 20
